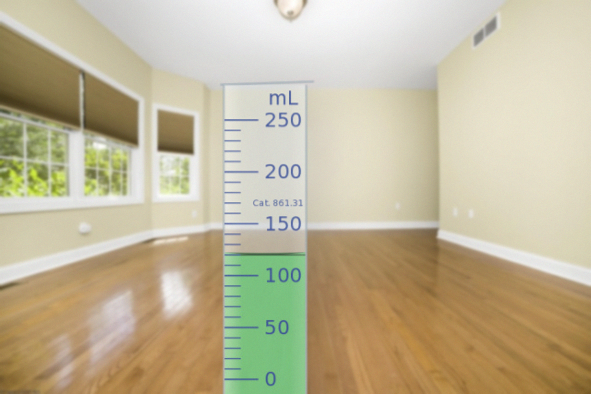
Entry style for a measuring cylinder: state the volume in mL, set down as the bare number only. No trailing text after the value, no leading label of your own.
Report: 120
